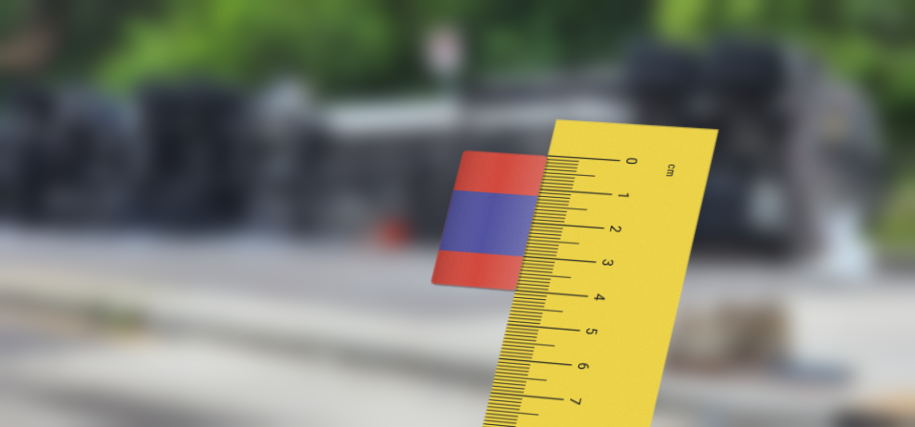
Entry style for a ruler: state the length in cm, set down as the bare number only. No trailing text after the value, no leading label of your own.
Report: 4
